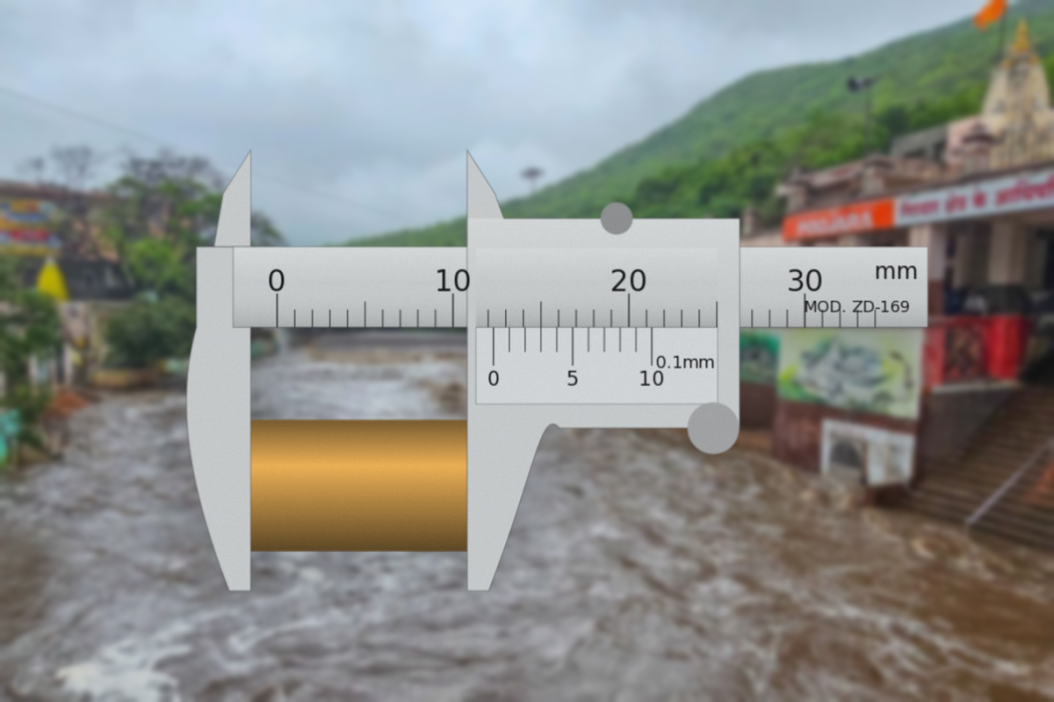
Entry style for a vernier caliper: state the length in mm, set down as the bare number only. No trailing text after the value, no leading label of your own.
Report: 12.3
